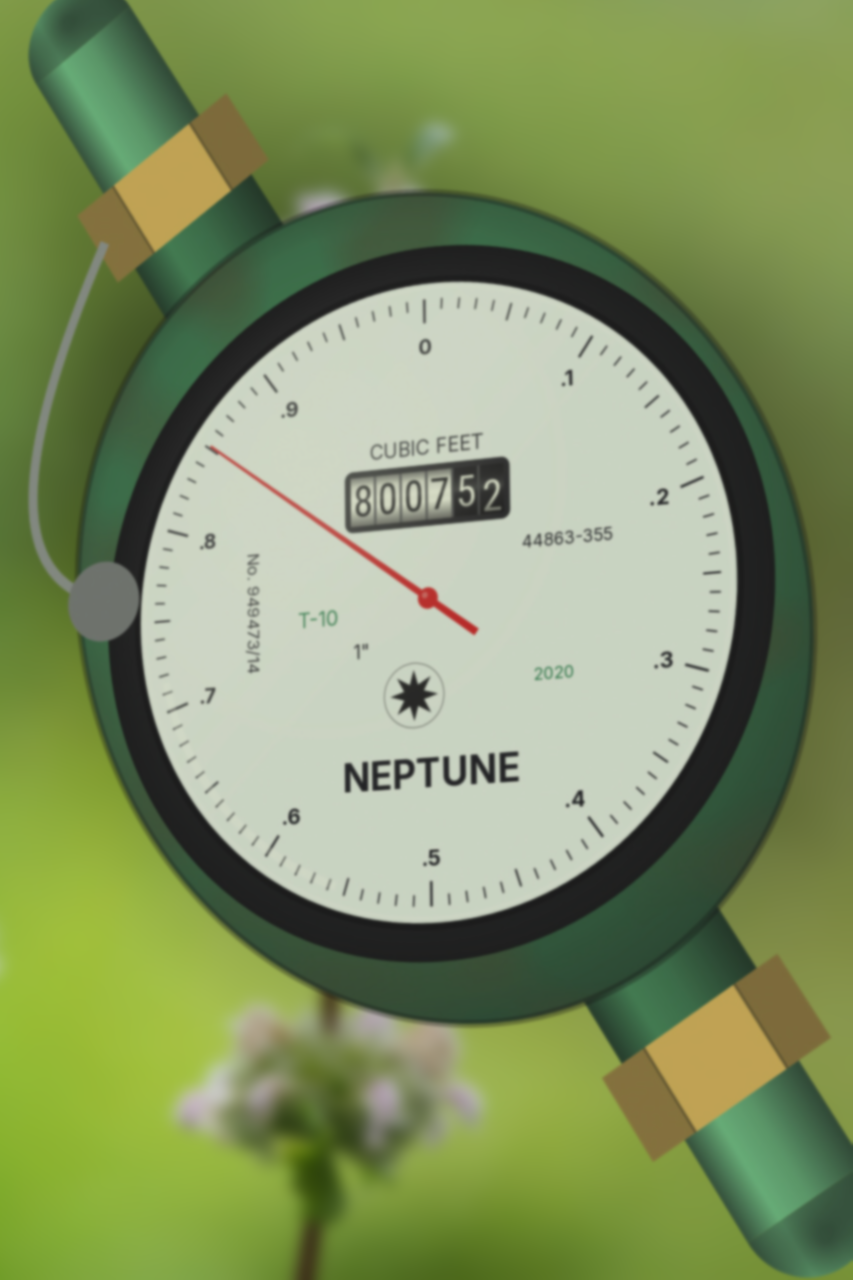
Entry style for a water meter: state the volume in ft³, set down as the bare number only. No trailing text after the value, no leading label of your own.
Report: 800751.85
